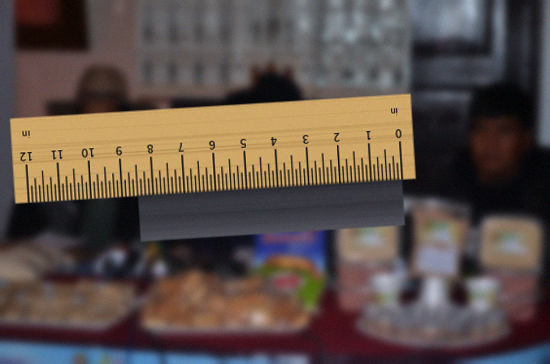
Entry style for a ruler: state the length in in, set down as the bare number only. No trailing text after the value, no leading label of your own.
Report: 8.5
